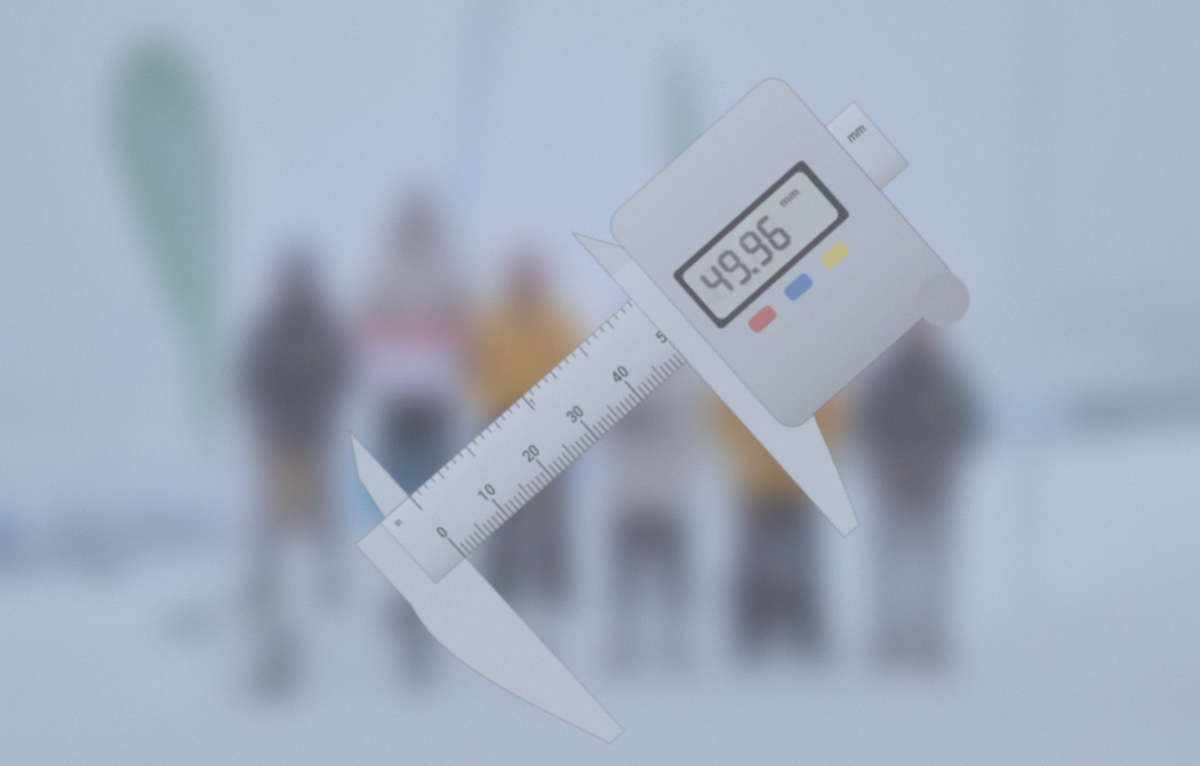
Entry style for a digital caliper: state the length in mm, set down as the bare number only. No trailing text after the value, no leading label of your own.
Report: 49.96
